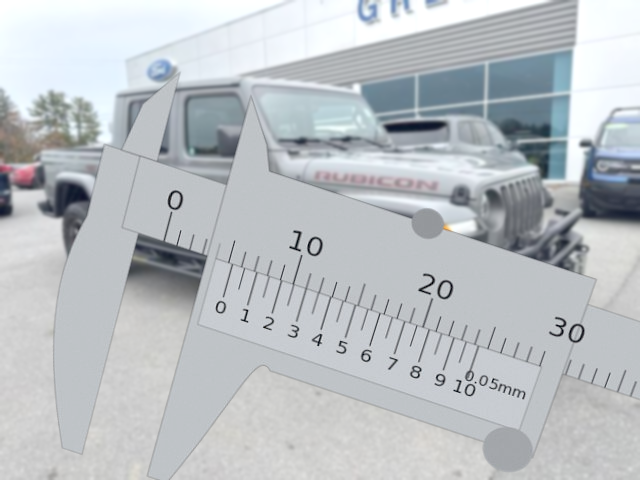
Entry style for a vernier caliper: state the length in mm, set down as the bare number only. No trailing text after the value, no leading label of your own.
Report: 5.3
